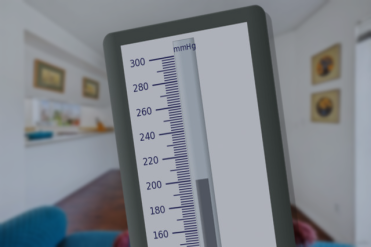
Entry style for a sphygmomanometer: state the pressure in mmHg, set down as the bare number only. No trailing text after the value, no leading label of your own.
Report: 200
